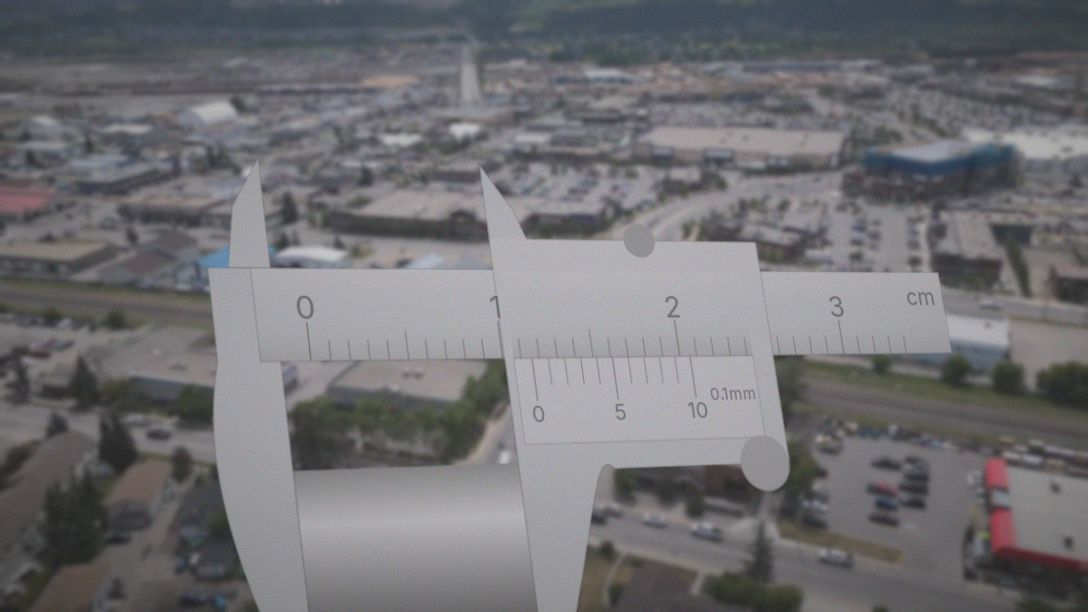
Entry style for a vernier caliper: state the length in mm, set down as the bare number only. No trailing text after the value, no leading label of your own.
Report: 11.6
